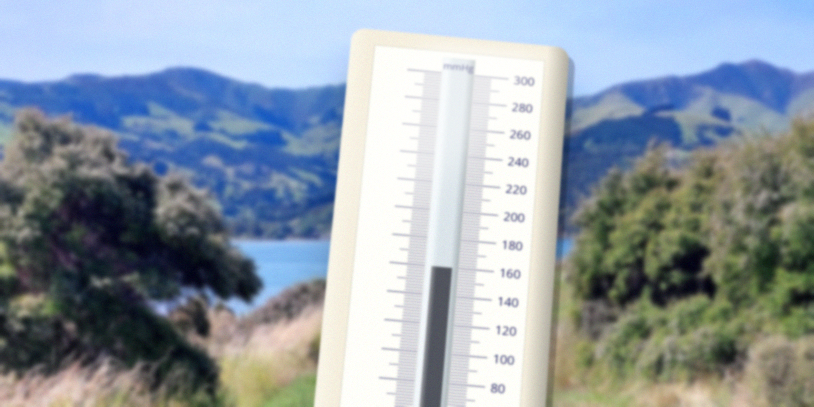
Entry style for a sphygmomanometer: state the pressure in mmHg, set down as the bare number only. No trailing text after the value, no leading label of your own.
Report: 160
